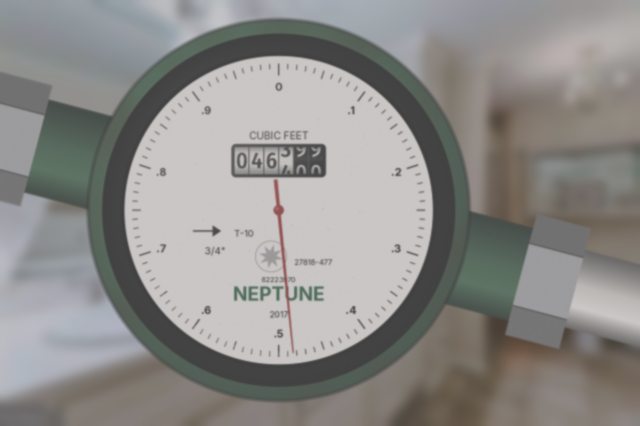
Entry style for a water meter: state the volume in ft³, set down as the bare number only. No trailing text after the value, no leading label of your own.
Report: 46399.48
